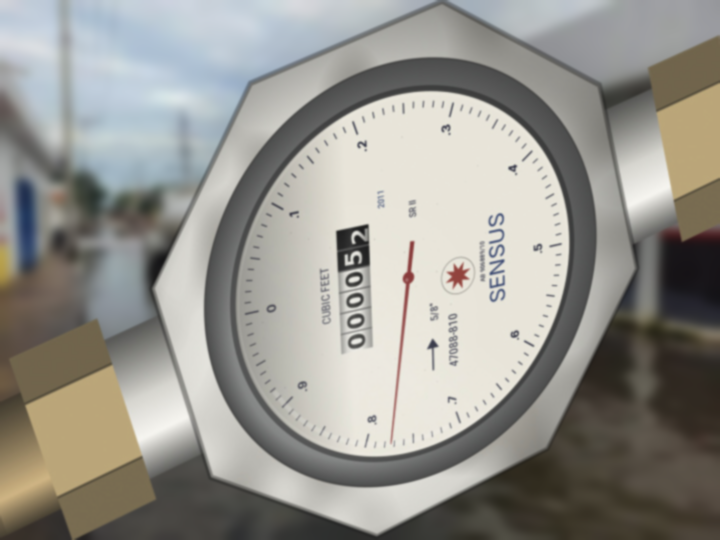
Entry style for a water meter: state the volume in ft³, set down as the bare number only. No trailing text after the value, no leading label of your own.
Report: 51.77
